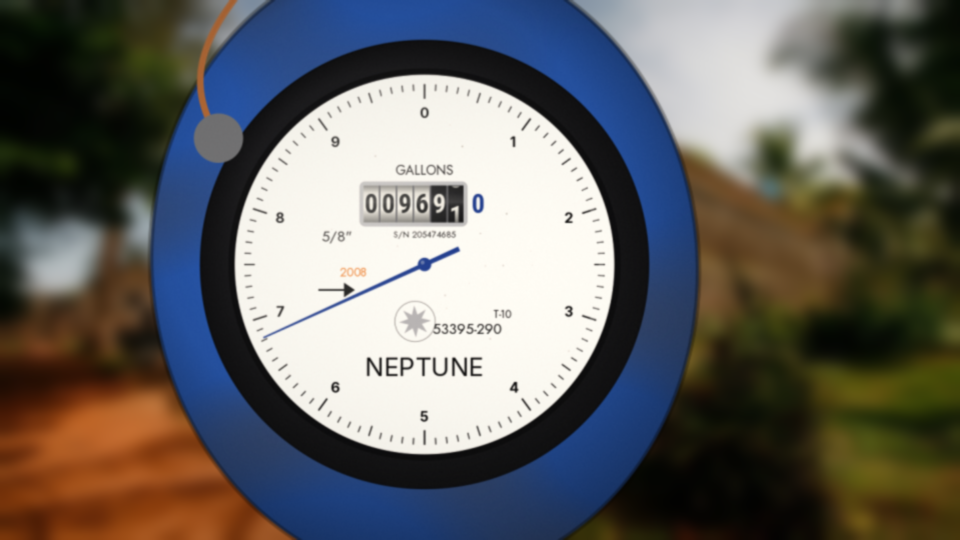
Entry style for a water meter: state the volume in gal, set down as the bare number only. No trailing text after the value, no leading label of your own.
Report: 96906.8
